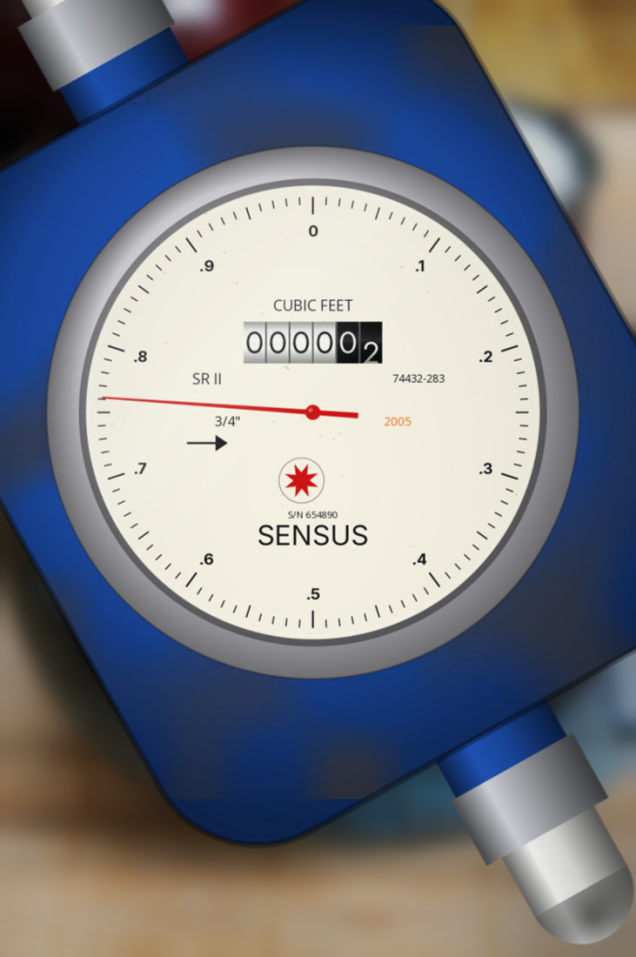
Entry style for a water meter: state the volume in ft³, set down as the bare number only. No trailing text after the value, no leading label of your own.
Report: 1.76
